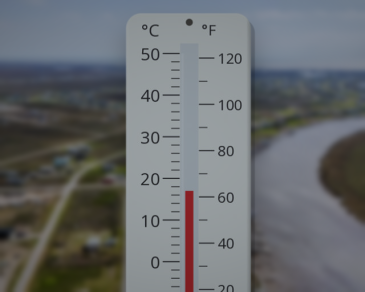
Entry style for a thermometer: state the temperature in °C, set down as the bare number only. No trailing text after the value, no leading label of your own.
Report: 17
